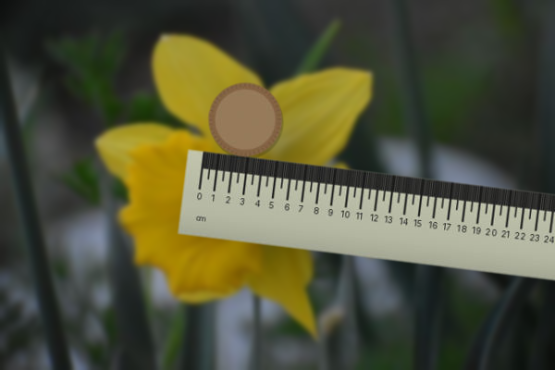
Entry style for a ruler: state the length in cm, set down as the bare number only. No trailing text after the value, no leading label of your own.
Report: 5
